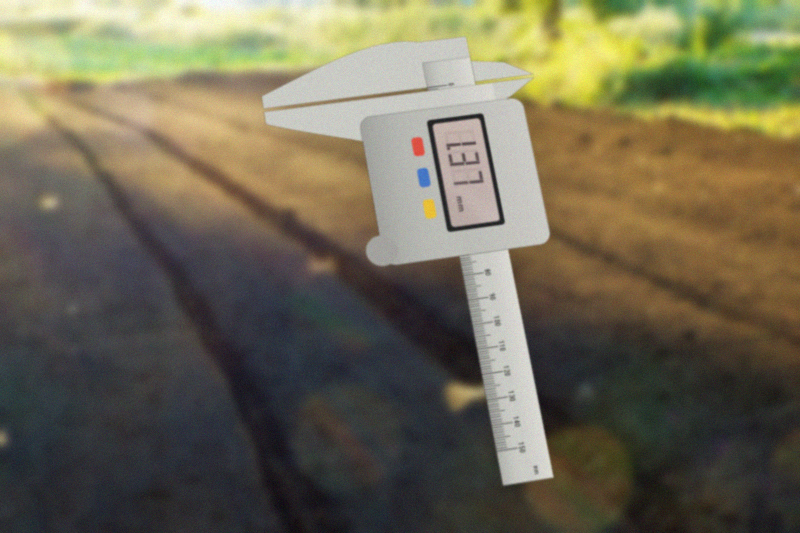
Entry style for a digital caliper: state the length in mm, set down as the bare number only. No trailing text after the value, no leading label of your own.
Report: 1.37
